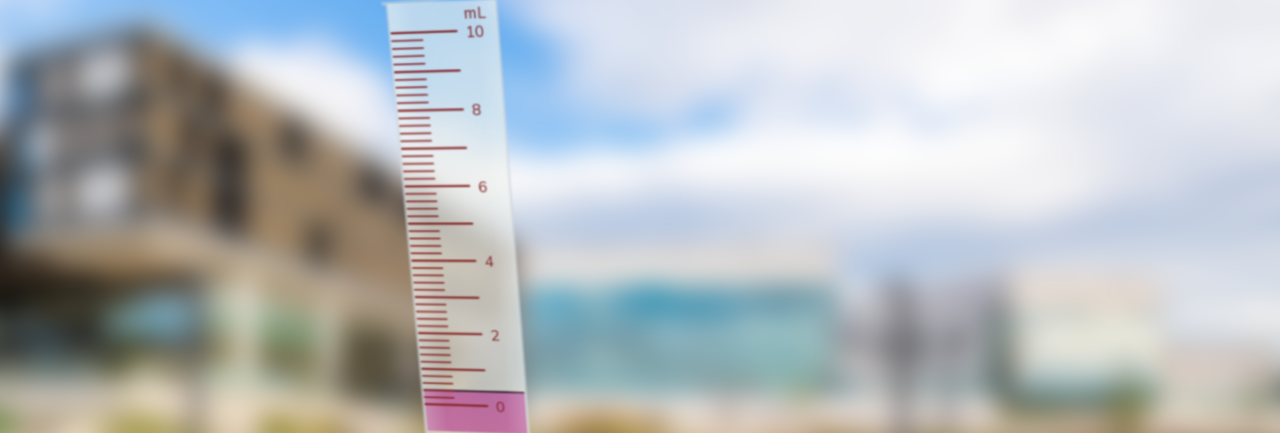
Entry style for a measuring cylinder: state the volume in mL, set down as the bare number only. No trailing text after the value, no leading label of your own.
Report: 0.4
